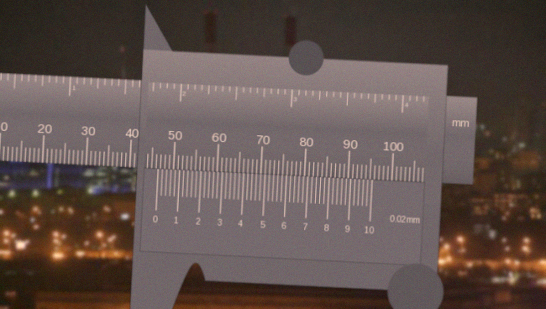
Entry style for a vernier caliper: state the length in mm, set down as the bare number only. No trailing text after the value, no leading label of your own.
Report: 46.5
